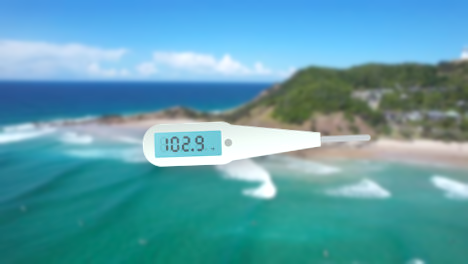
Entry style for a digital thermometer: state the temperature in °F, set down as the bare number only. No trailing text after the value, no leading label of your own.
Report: 102.9
